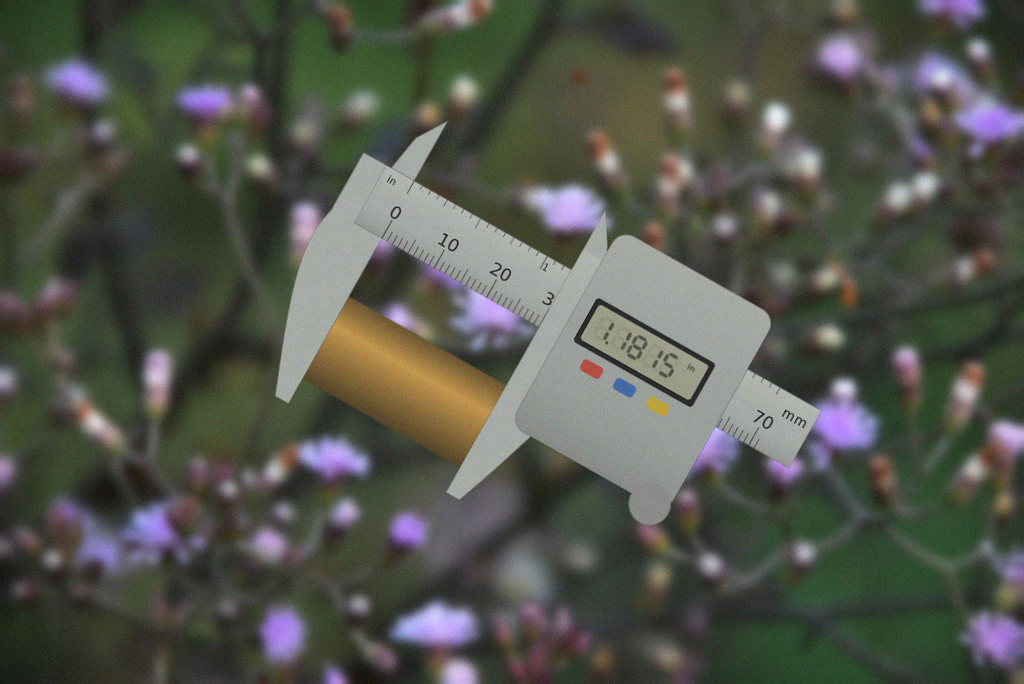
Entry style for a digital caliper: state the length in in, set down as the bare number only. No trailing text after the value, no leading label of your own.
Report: 1.1815
